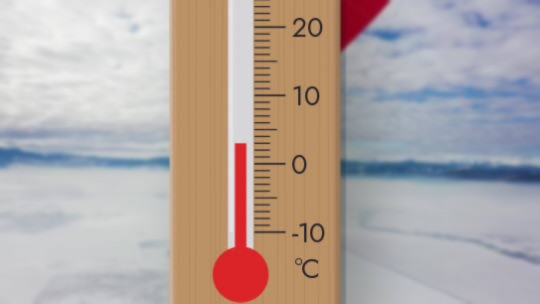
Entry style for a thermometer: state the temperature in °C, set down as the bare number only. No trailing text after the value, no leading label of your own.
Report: 3
